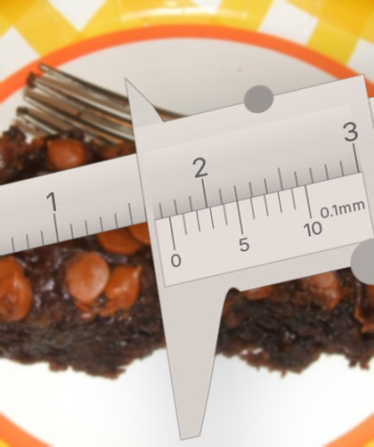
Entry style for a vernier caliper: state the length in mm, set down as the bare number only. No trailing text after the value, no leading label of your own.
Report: 17.5
